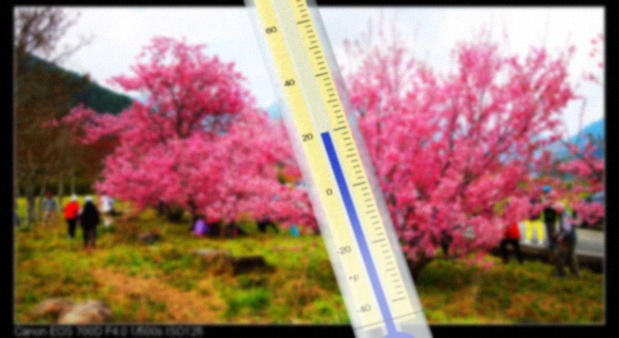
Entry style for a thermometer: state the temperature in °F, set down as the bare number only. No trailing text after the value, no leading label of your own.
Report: 20
